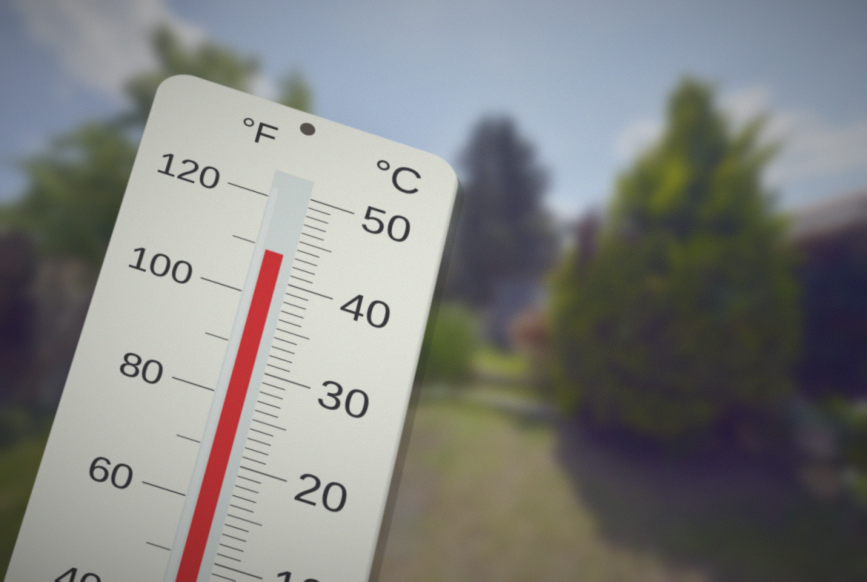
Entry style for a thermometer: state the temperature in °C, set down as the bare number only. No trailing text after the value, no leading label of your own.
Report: 43
